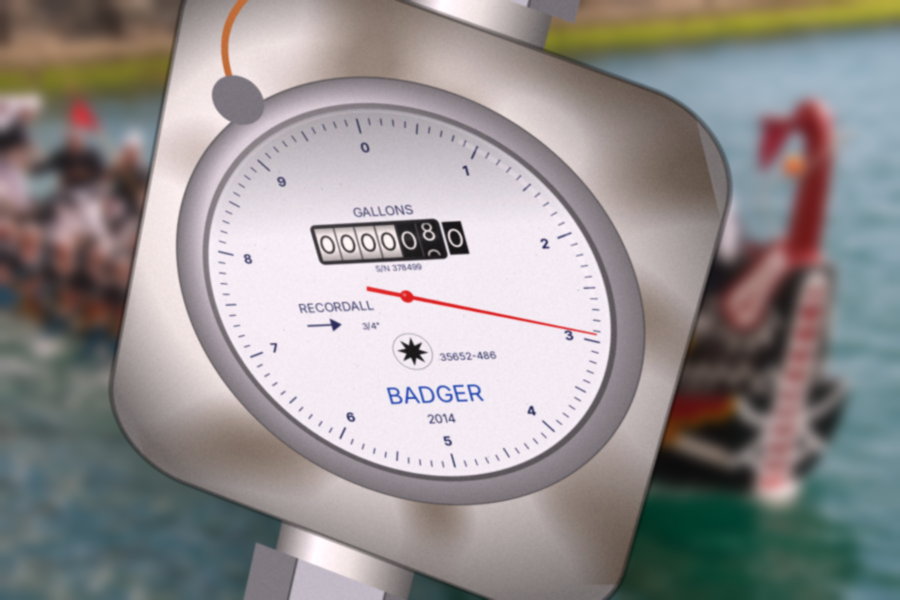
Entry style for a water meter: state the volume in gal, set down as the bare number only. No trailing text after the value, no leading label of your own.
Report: 82.9
